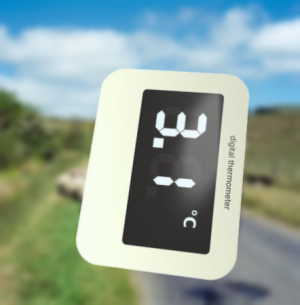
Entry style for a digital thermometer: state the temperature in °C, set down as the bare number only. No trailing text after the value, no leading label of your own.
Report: 3.1
